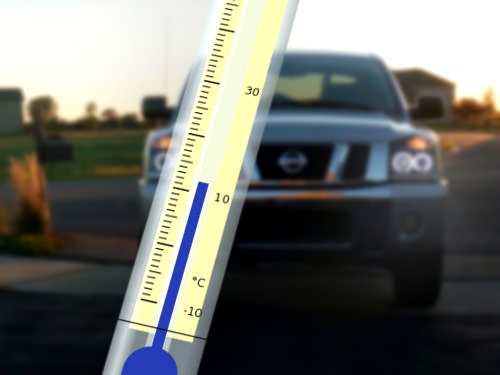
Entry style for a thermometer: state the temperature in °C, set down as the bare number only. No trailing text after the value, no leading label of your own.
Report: 12
